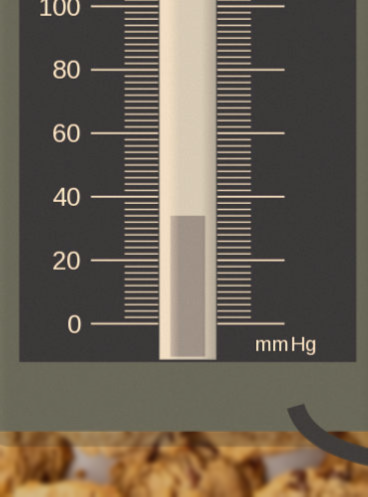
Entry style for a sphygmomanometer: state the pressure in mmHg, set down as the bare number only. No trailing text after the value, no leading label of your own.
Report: 34
